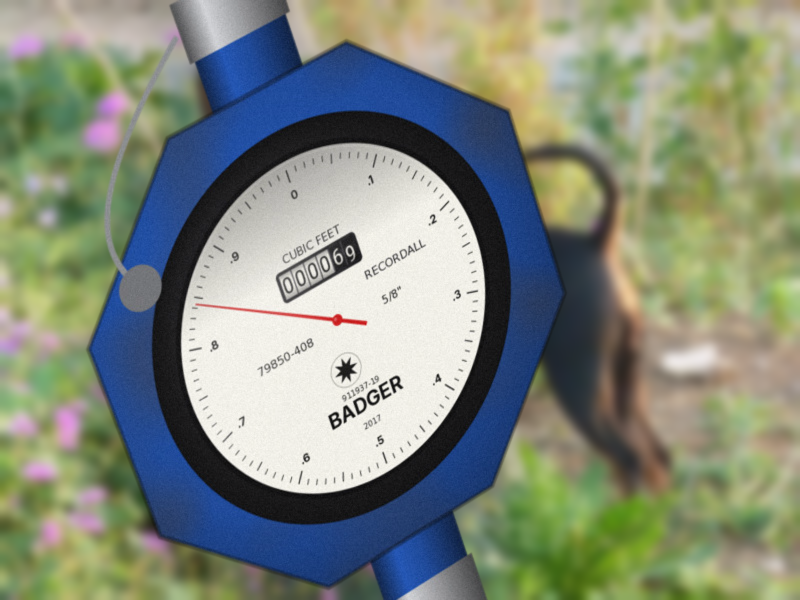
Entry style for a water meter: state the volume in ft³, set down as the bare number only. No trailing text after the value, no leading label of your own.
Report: 68.84
